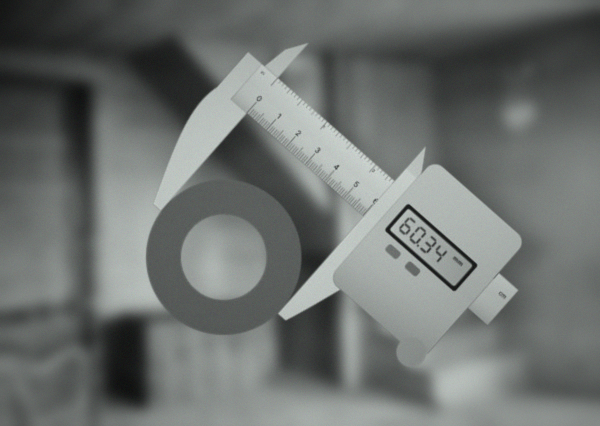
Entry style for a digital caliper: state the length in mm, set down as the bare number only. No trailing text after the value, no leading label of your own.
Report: 60.34
